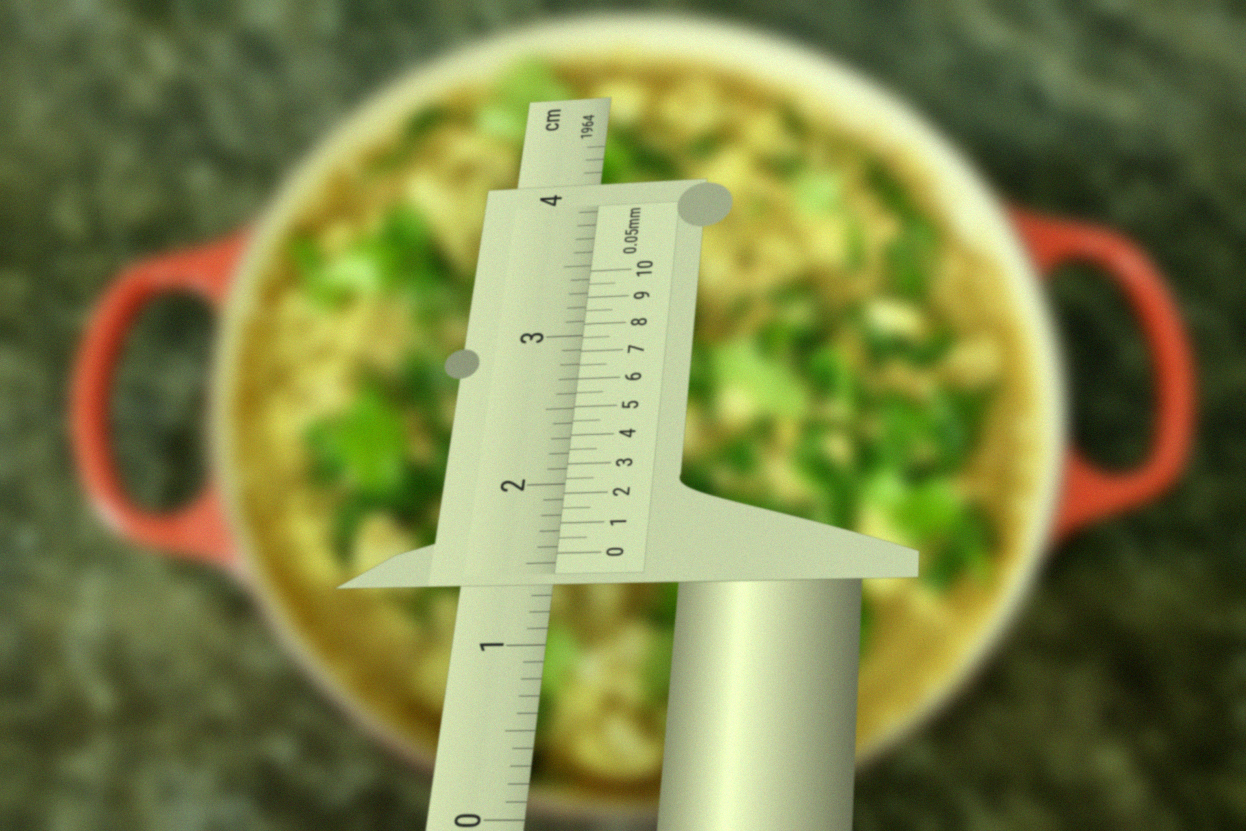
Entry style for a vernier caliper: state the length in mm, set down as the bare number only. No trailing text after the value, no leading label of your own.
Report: 15.6
